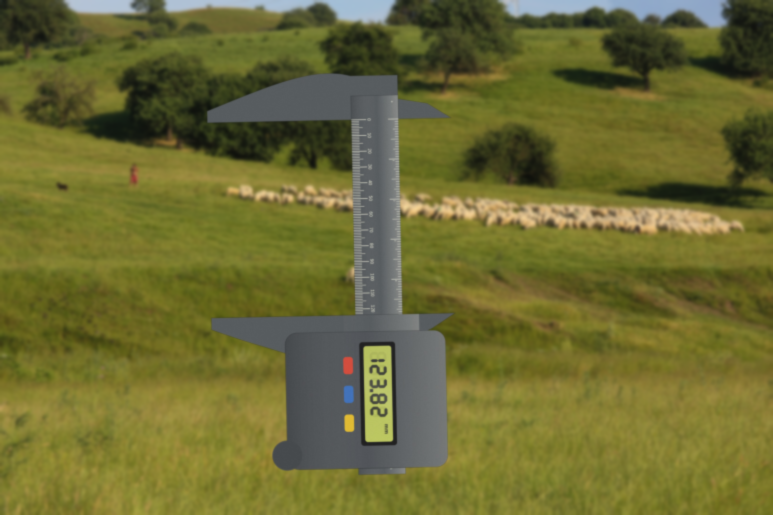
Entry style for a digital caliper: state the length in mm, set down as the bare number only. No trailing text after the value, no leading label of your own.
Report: 123.82
